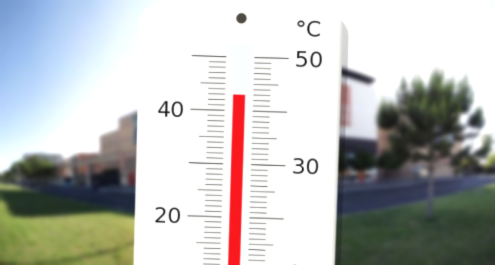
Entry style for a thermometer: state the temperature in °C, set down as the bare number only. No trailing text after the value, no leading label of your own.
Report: 43
